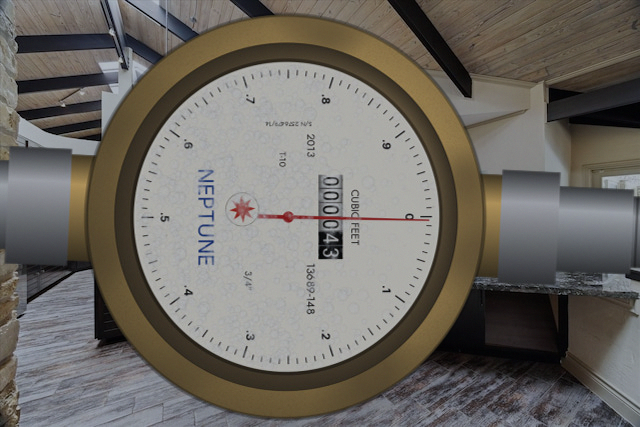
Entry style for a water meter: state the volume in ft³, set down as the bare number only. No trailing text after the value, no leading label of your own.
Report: 43.00
